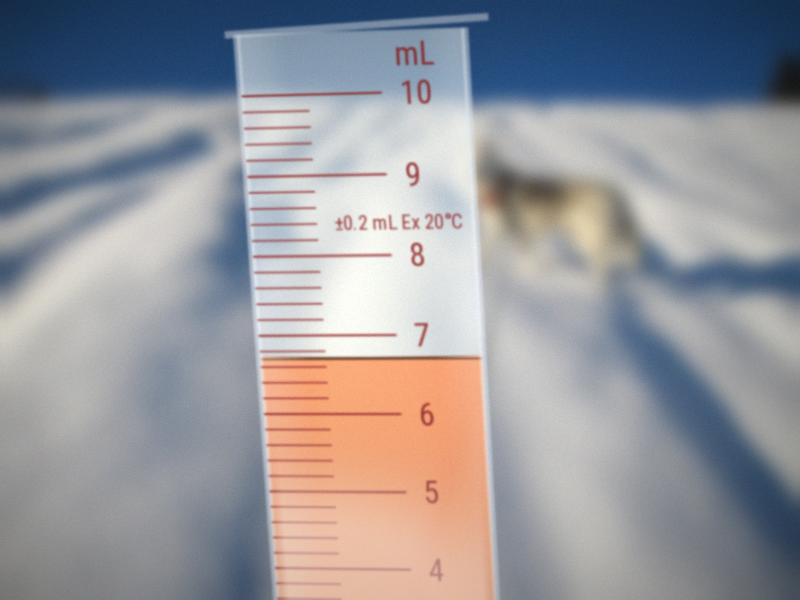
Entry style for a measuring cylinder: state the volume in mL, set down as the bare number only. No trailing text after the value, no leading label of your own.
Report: 6.7
